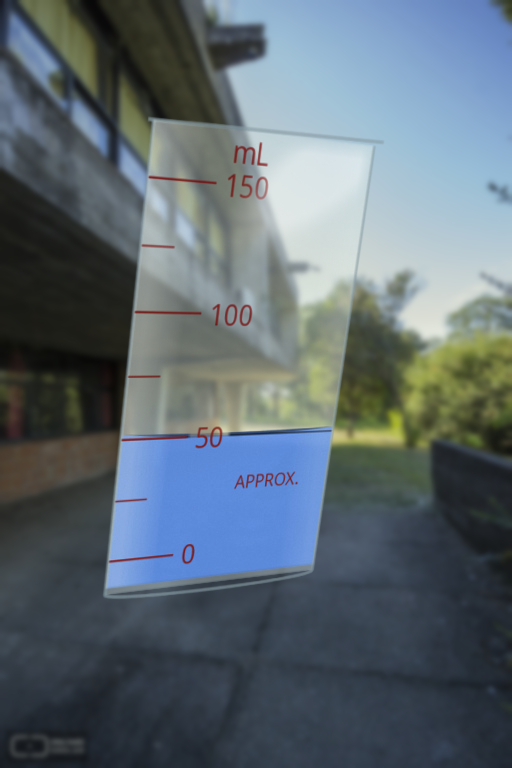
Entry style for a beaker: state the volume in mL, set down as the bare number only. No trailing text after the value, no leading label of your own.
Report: 50
